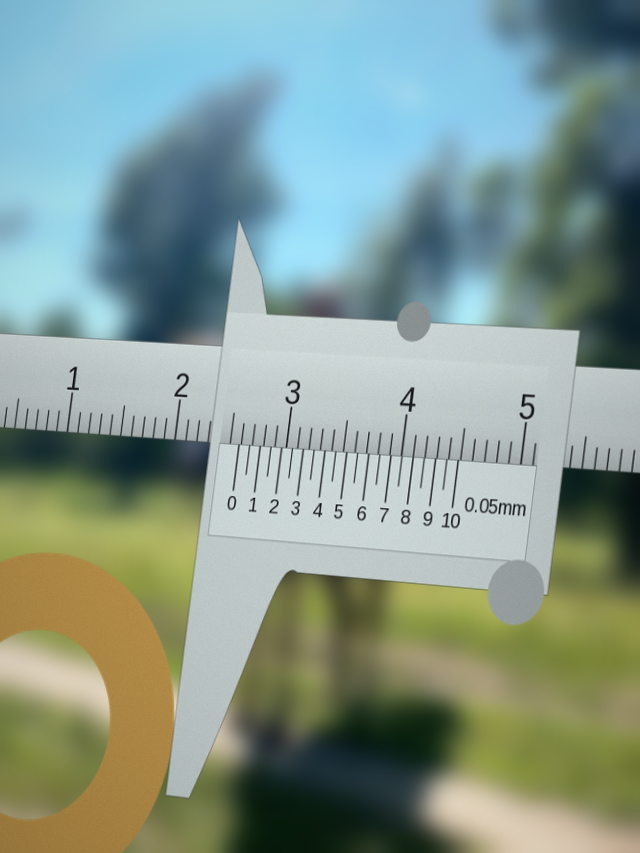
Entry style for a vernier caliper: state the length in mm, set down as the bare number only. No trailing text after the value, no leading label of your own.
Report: 25.8
